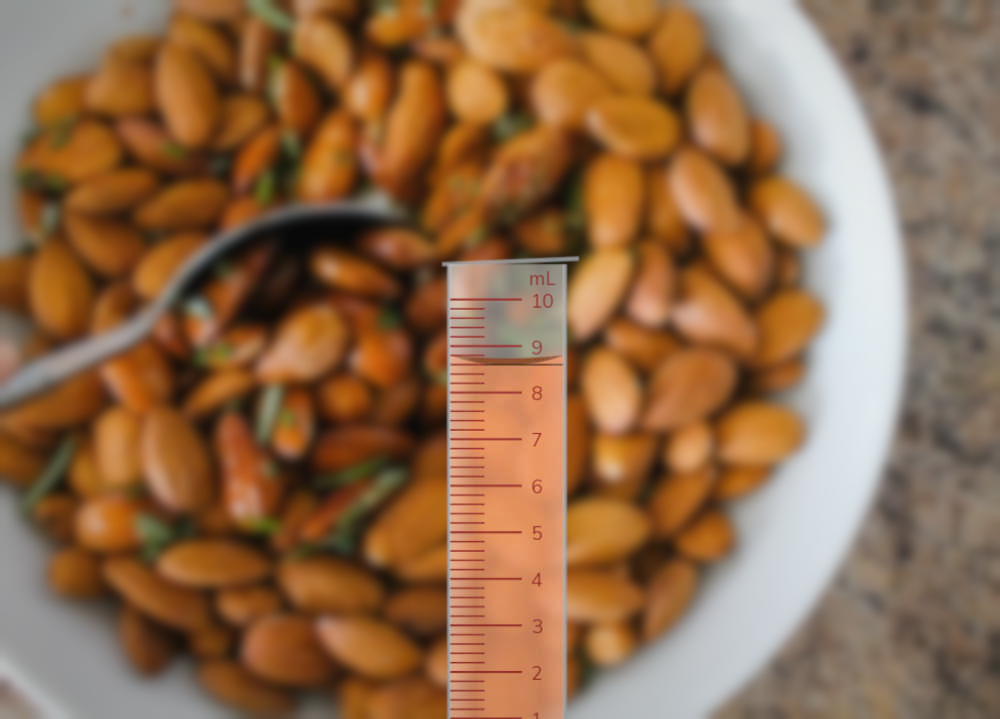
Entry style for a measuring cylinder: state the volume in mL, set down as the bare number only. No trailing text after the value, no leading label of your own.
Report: 8.6
